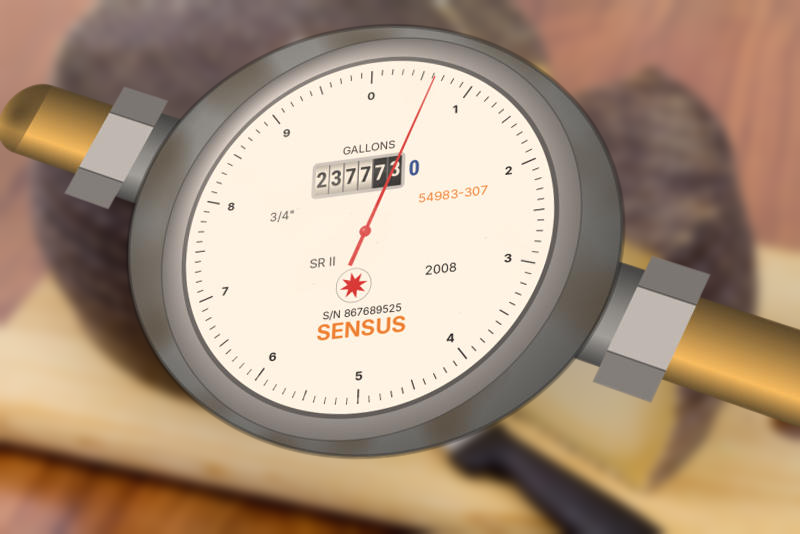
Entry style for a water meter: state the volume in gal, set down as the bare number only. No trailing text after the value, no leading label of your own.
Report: 2377730.6
